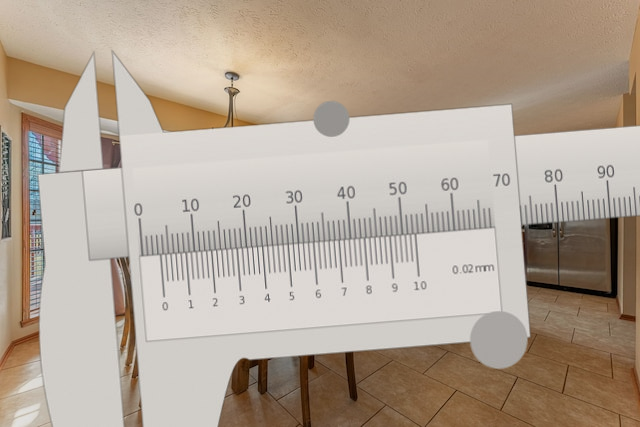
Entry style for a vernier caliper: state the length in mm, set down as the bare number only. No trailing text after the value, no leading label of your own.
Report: 3.5
